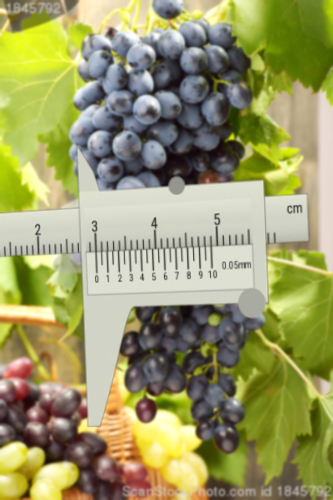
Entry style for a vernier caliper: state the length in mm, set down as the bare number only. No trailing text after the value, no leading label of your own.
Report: 30.0
